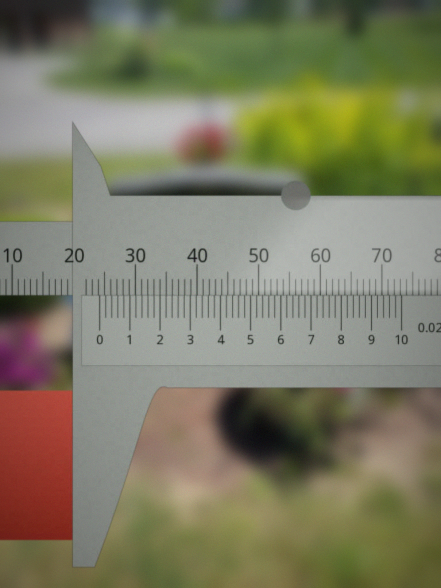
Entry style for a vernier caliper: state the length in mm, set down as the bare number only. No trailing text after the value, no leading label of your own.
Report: 24.2
